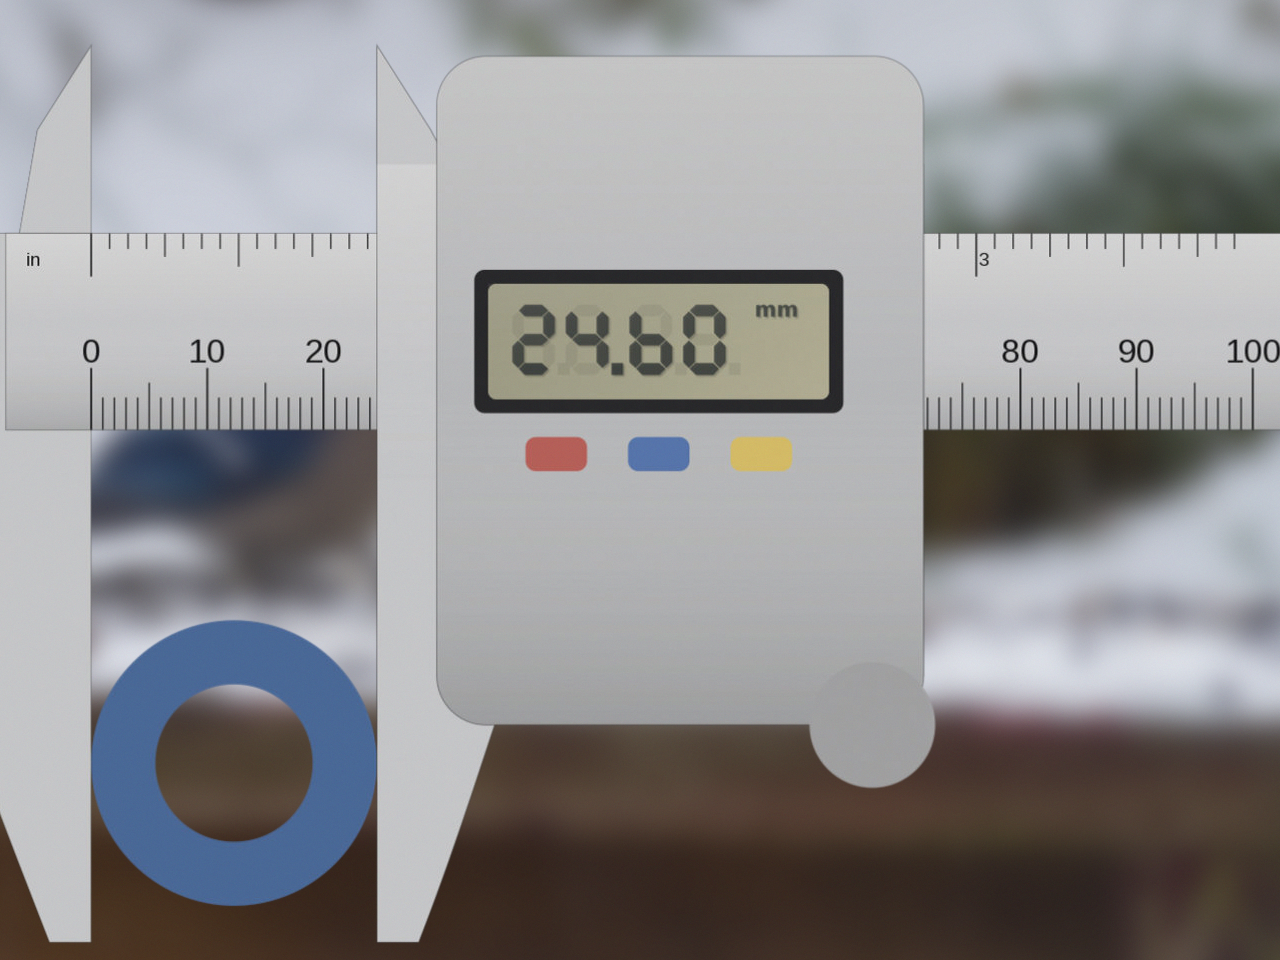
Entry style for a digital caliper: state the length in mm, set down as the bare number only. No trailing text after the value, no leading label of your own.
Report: 24.60
